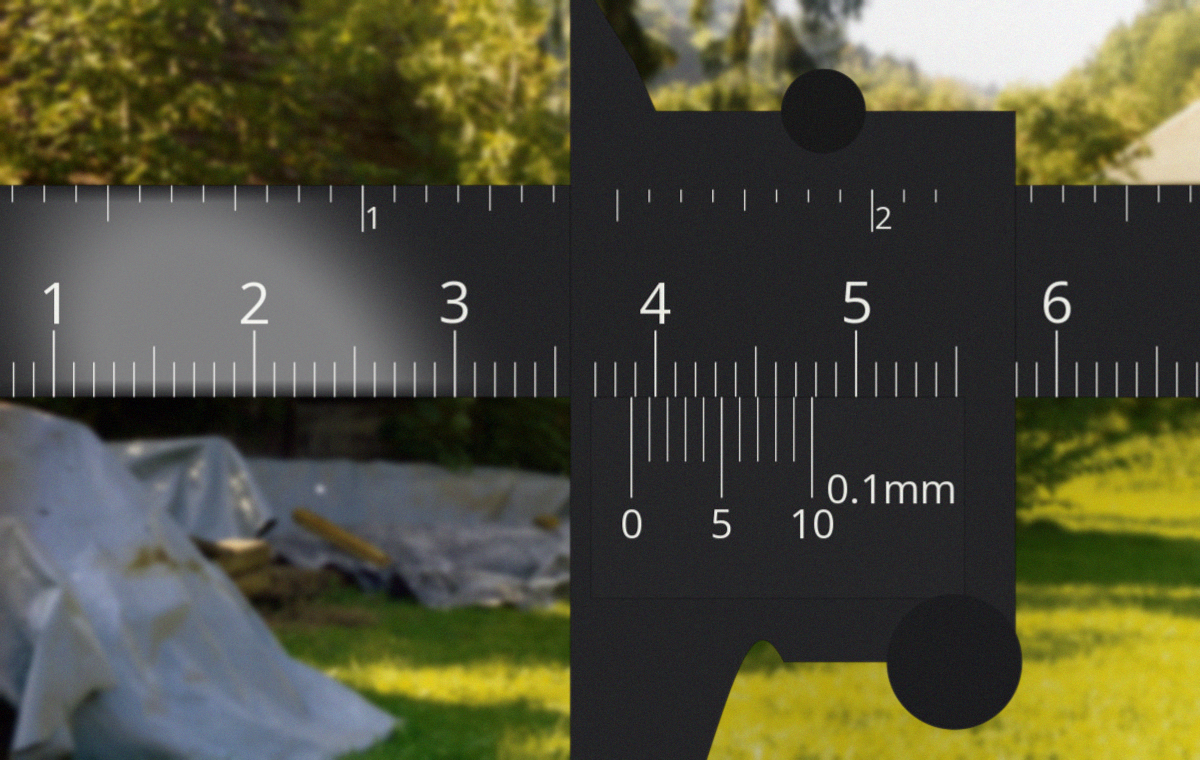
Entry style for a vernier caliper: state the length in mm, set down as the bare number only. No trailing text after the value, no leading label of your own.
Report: 38.8
